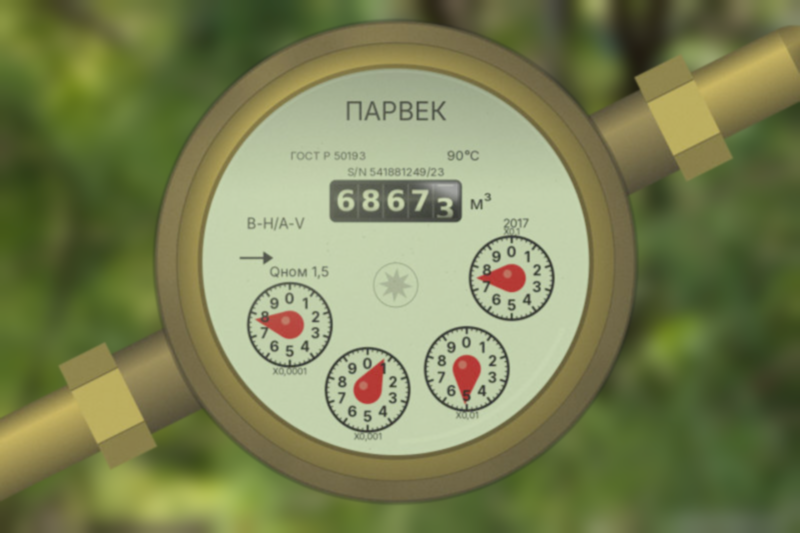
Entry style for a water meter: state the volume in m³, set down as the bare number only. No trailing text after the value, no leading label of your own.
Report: 68672.7507
